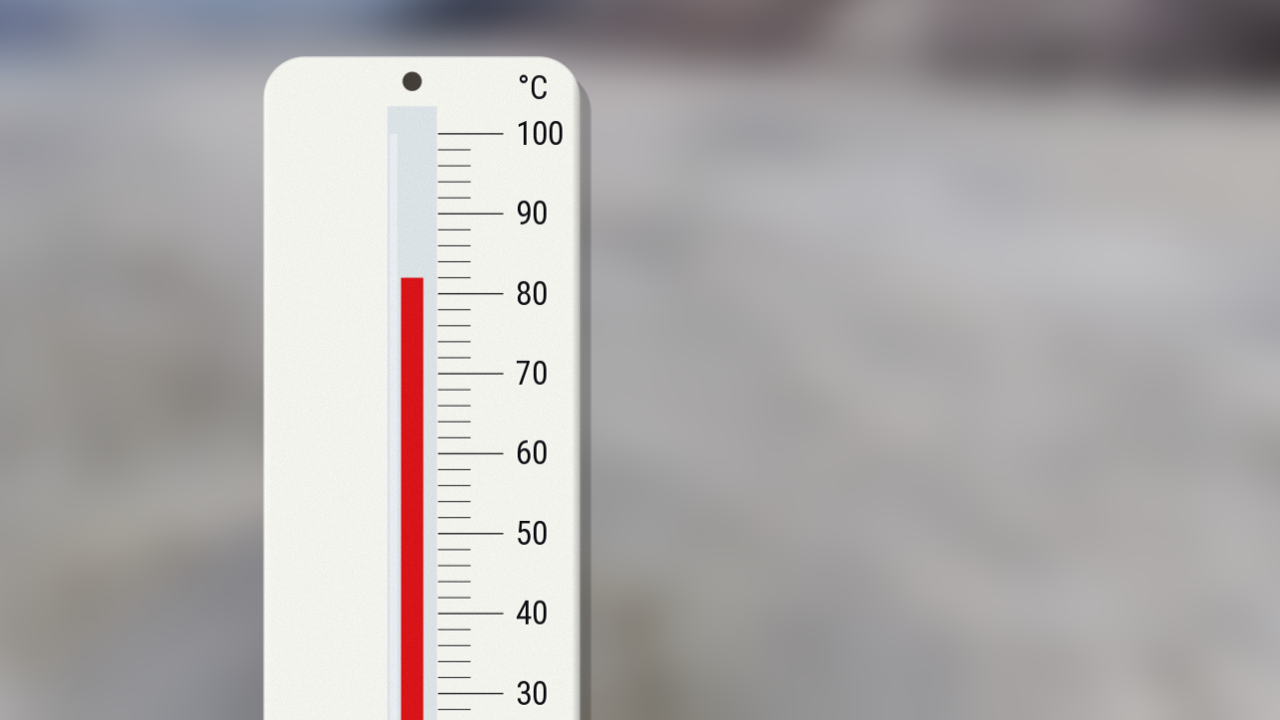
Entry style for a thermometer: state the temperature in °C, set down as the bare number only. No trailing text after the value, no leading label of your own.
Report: 82
